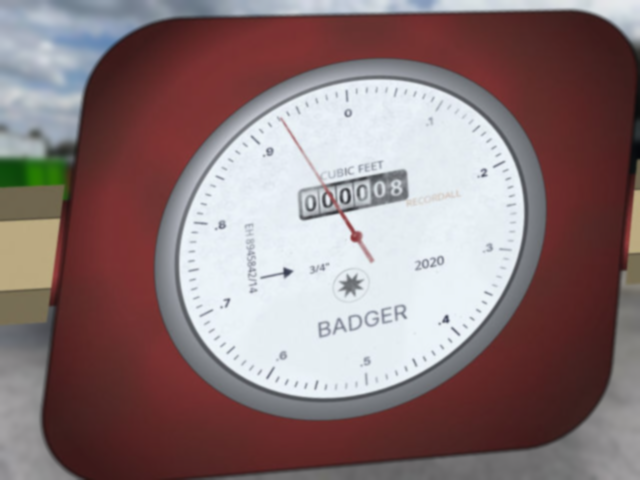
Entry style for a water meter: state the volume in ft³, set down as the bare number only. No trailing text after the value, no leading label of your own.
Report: 7.93
